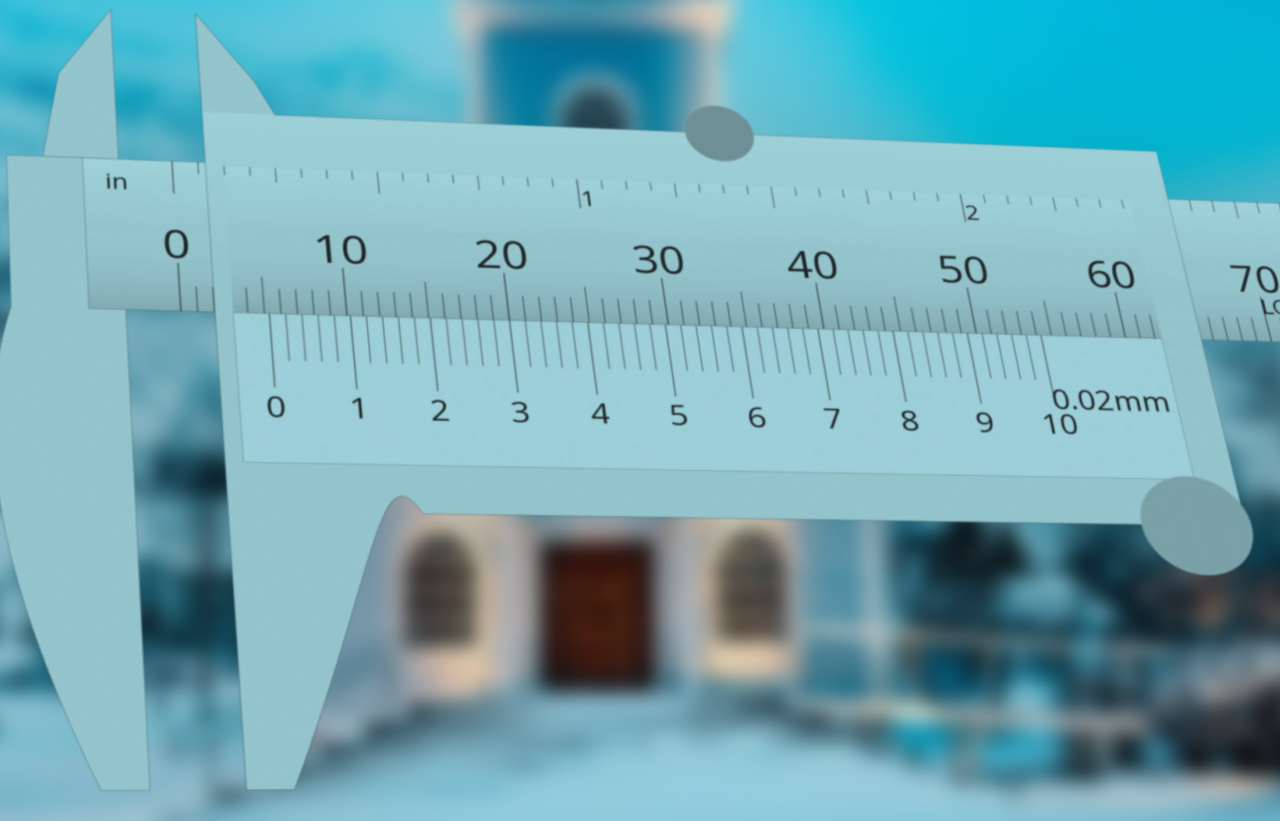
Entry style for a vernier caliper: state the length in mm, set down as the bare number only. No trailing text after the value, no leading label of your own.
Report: 5.3
